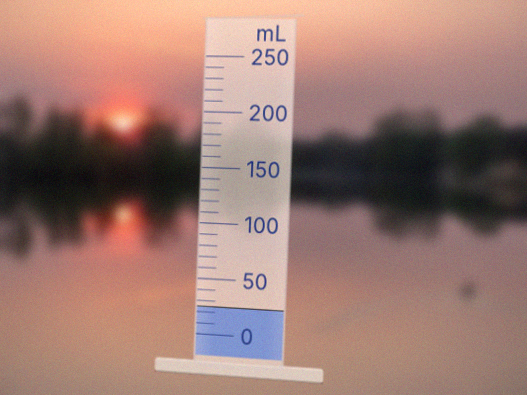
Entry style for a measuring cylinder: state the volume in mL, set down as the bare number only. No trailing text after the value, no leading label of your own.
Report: 25
